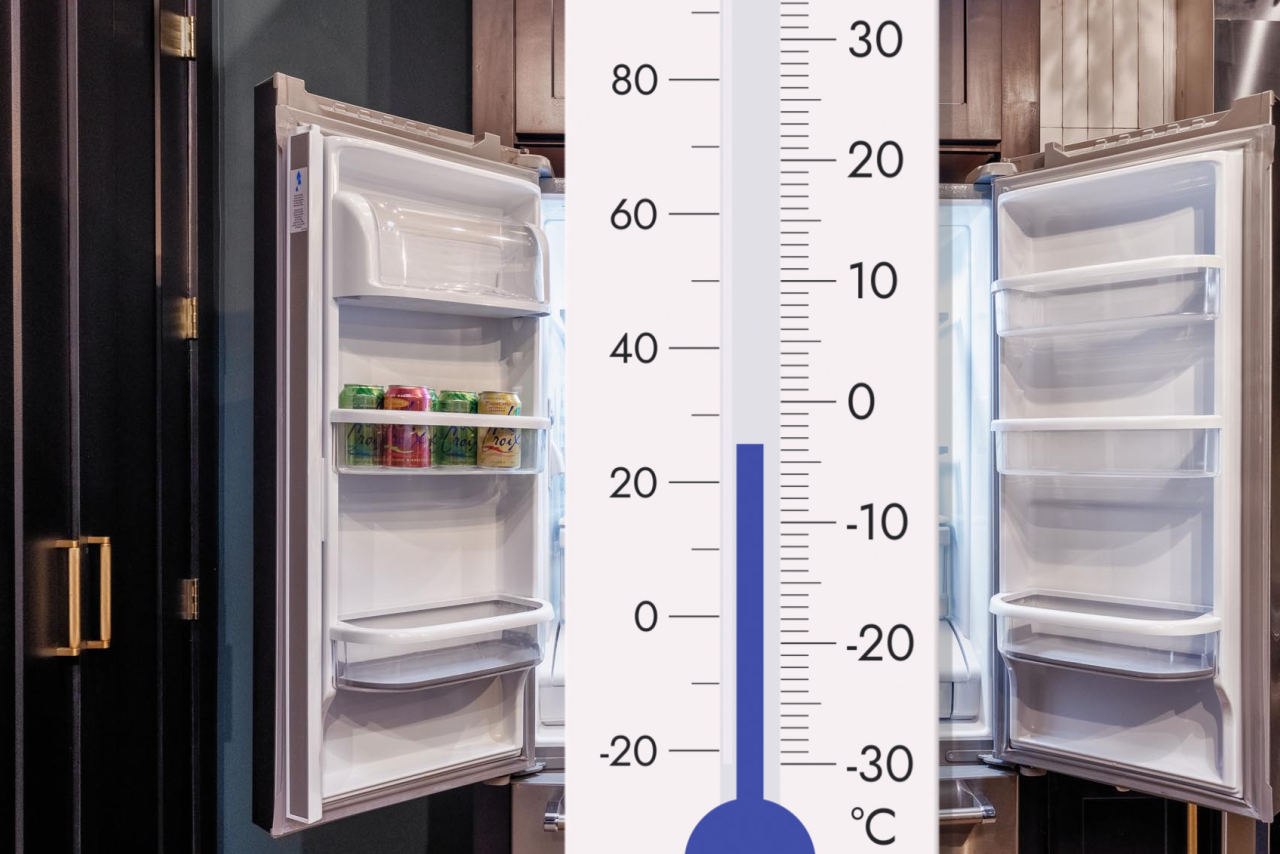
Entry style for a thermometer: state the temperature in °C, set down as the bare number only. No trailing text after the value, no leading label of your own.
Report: -3.5
